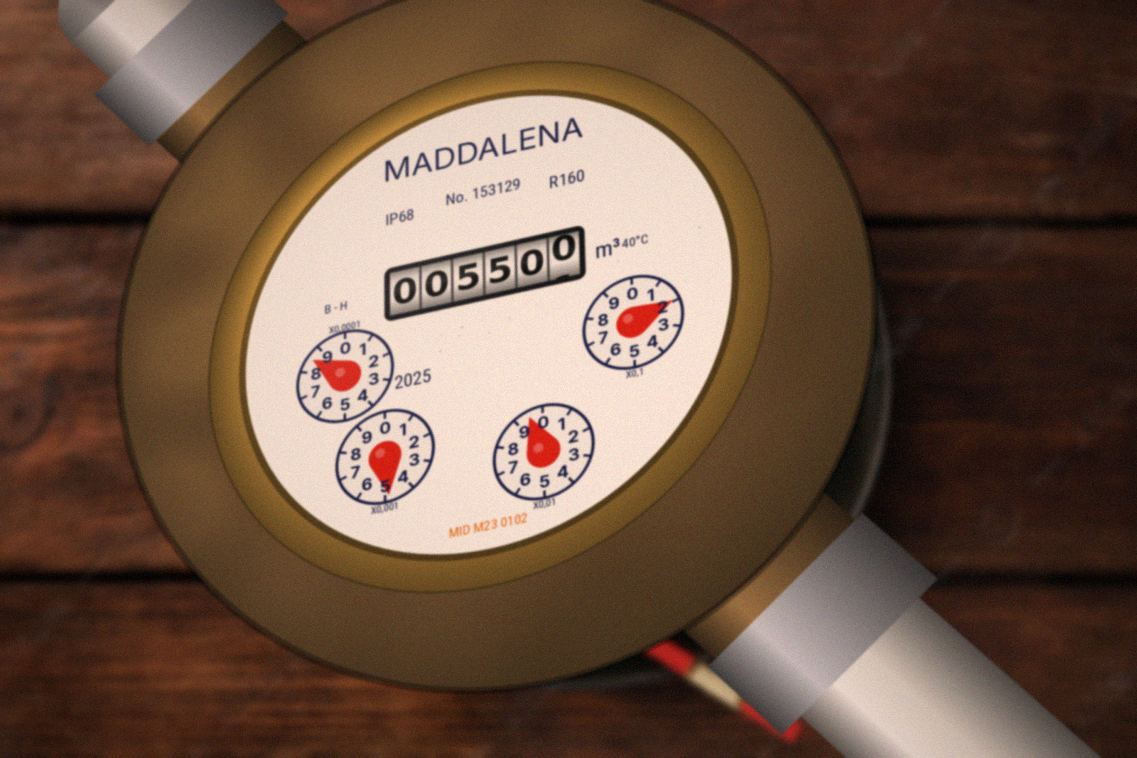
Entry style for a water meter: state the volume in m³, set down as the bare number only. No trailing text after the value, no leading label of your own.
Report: 5500.1948
